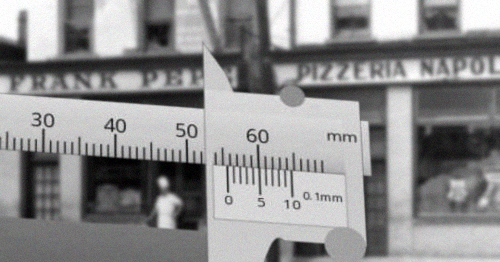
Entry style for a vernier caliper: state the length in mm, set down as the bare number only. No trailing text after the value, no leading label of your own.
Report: 55.6
